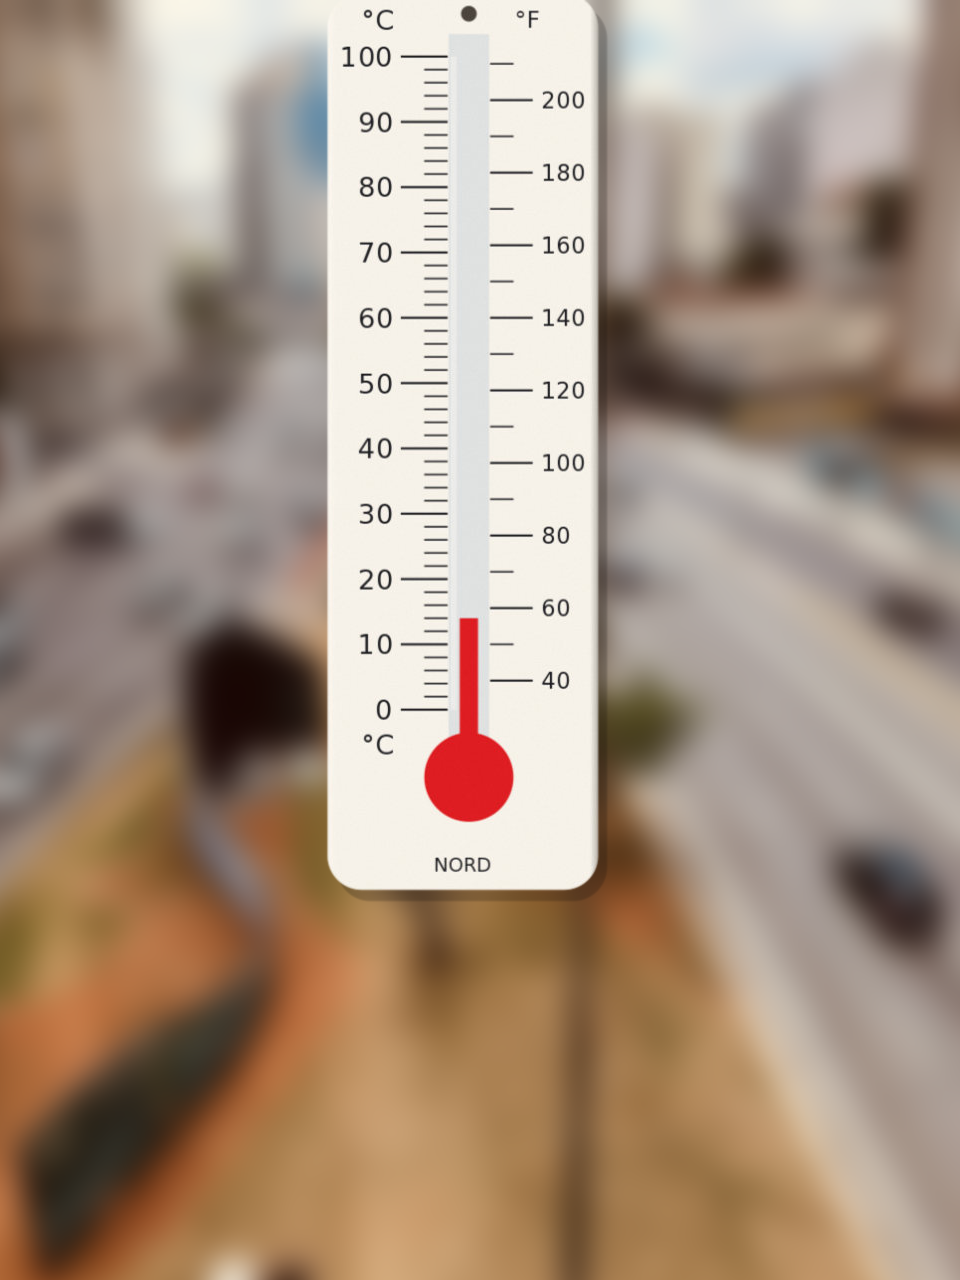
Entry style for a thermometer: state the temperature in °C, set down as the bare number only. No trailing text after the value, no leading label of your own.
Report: 14
